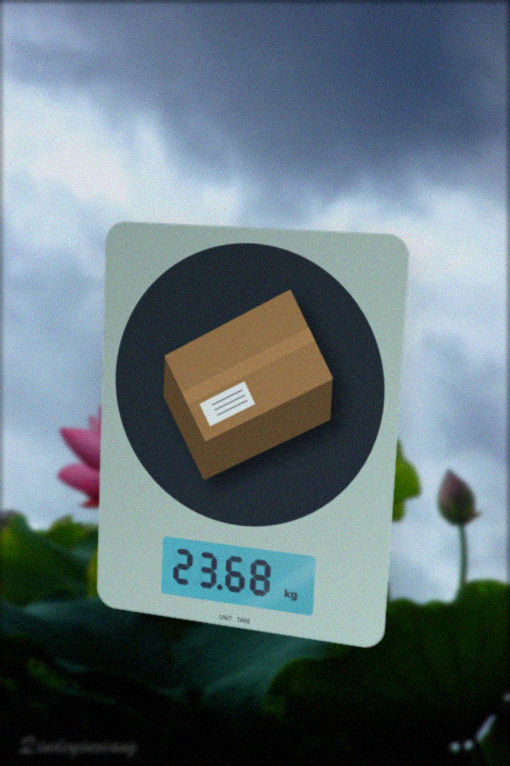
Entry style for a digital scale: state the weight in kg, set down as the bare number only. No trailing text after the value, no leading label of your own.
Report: 23.68
